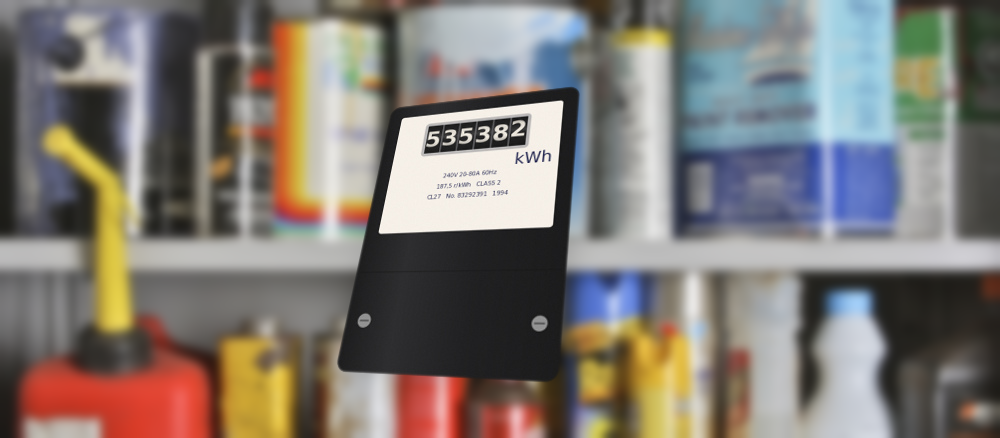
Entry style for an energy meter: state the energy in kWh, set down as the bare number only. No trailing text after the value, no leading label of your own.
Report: 535382
